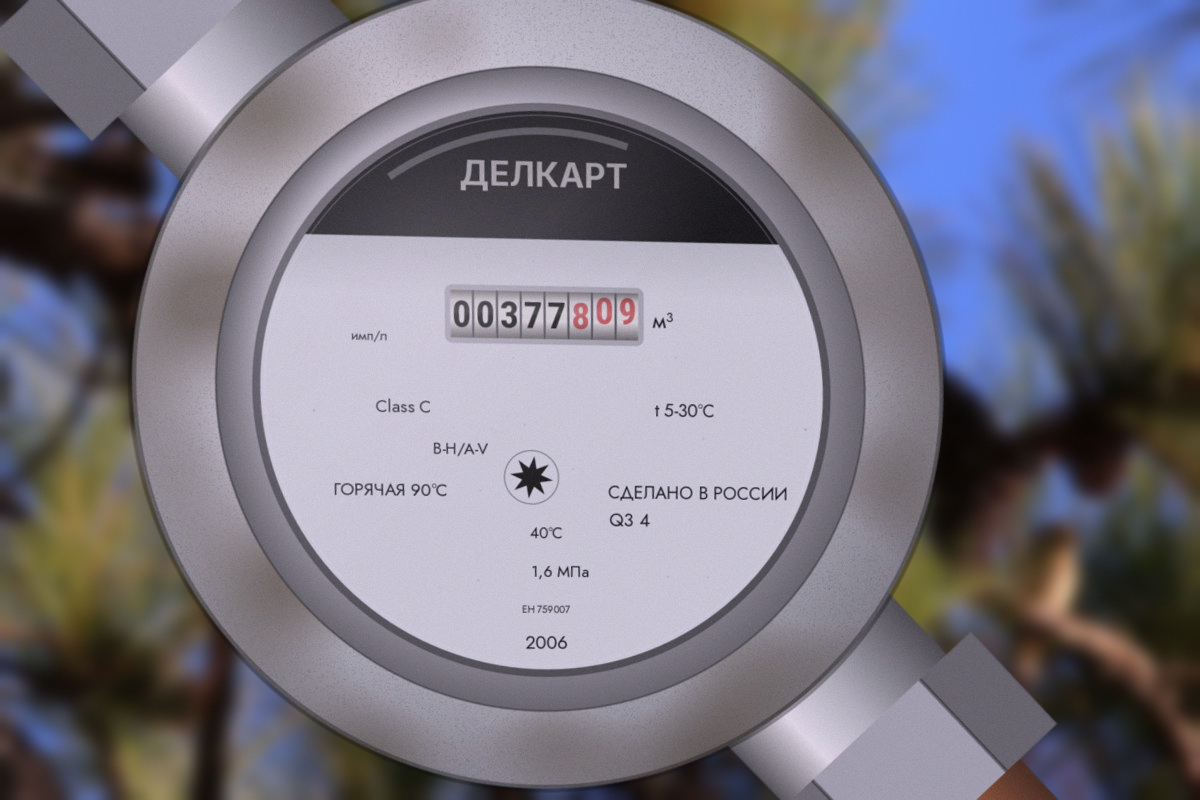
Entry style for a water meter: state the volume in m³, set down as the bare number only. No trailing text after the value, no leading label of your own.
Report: 377.809
